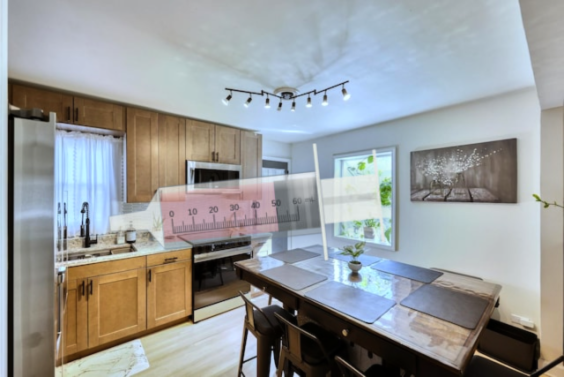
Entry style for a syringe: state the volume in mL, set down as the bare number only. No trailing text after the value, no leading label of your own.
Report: 50
